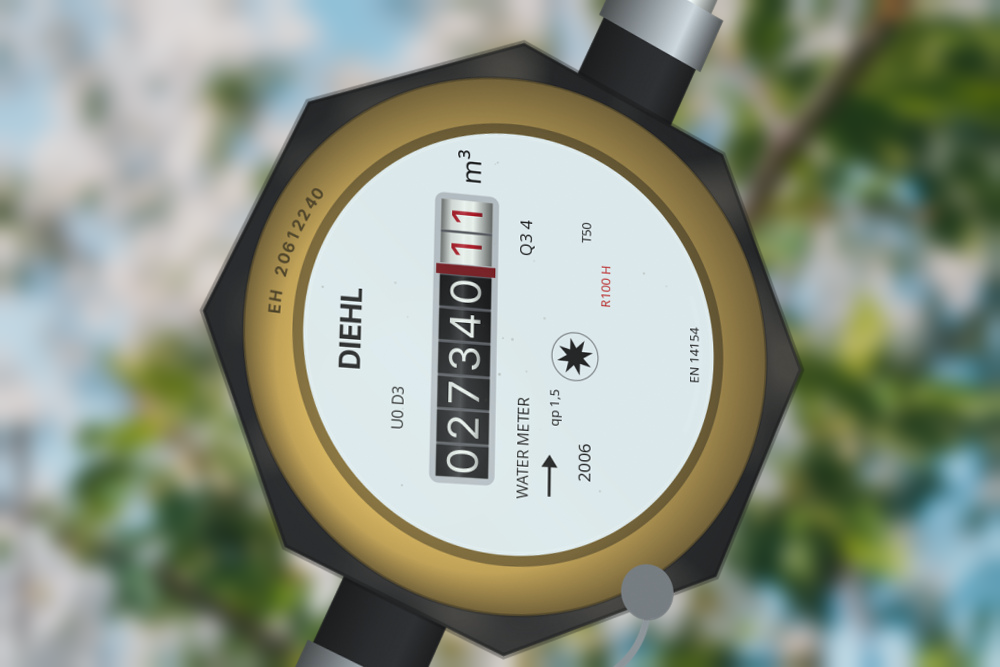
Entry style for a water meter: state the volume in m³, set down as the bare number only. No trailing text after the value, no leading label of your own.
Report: 27340.11
